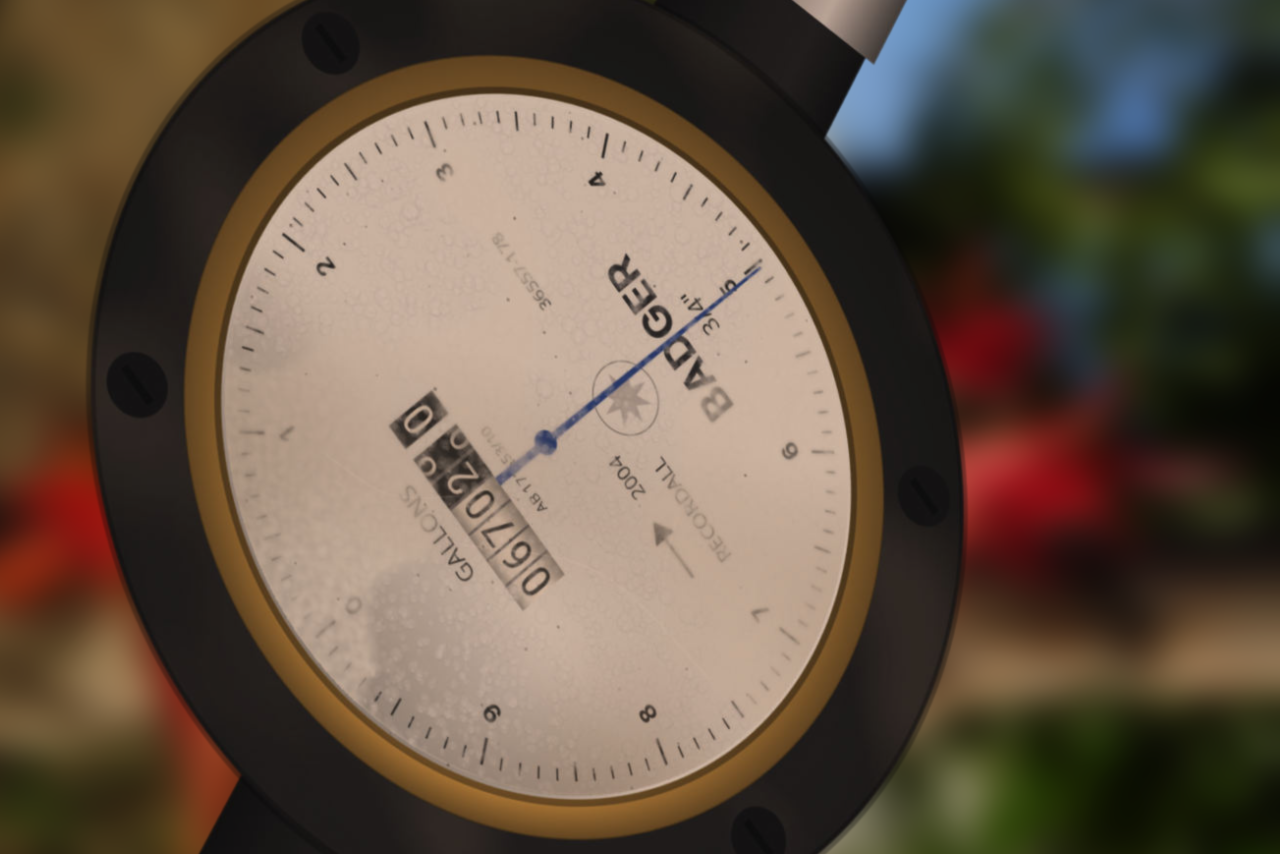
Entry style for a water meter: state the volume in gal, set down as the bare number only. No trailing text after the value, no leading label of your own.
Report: 670285.0
